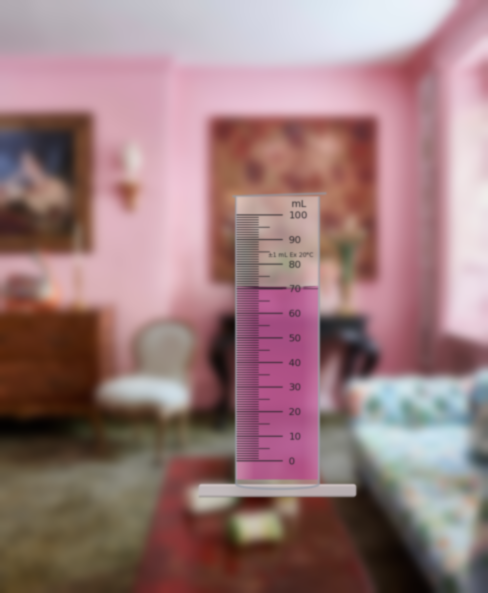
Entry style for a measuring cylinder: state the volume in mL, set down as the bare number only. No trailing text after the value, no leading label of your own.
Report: 70
